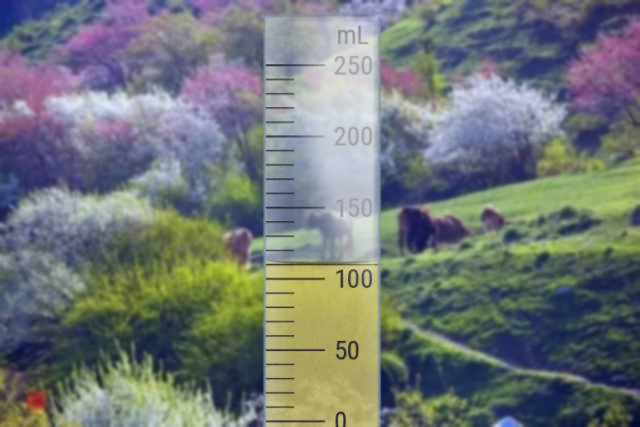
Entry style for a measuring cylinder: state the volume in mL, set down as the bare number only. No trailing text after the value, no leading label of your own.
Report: 110
